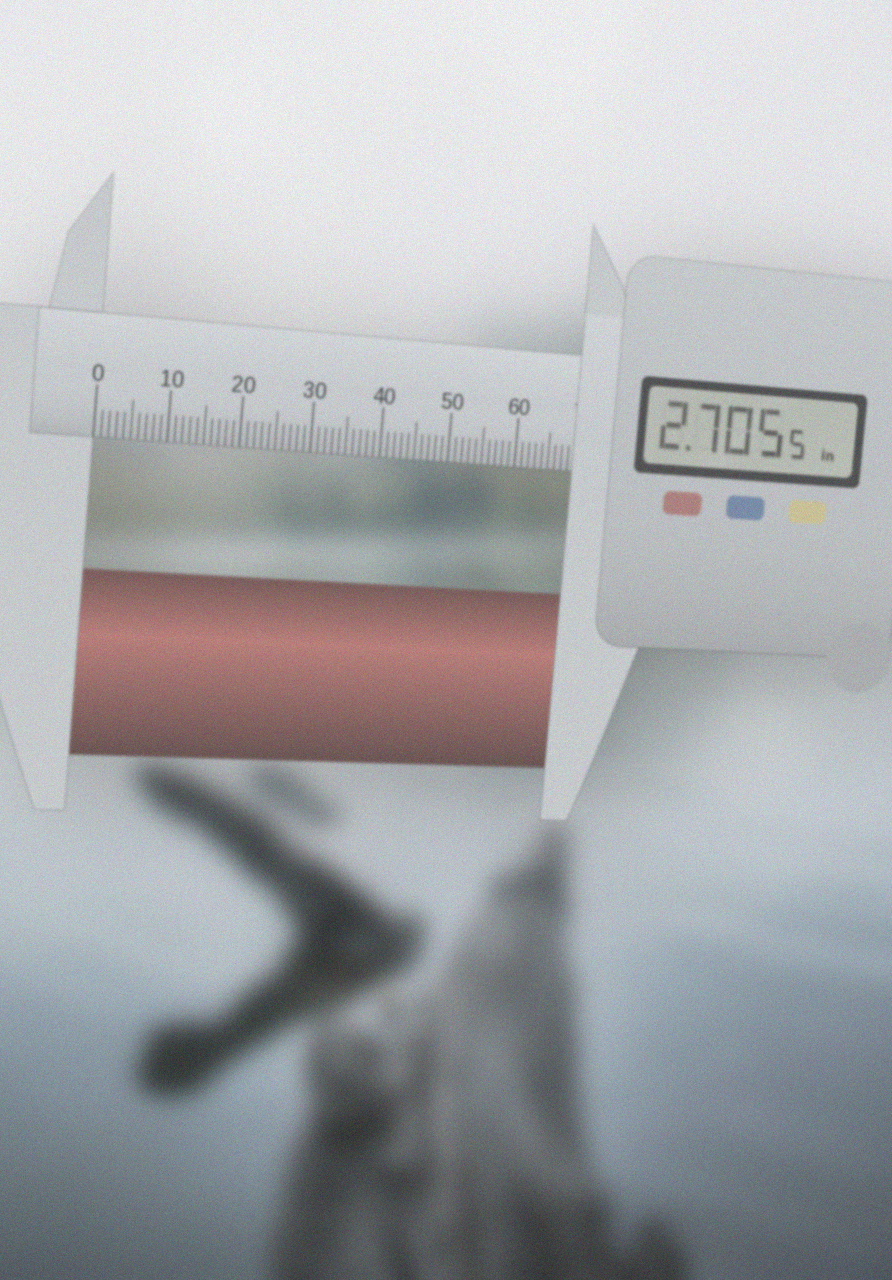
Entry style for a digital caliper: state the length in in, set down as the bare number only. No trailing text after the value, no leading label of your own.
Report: 2.7055
